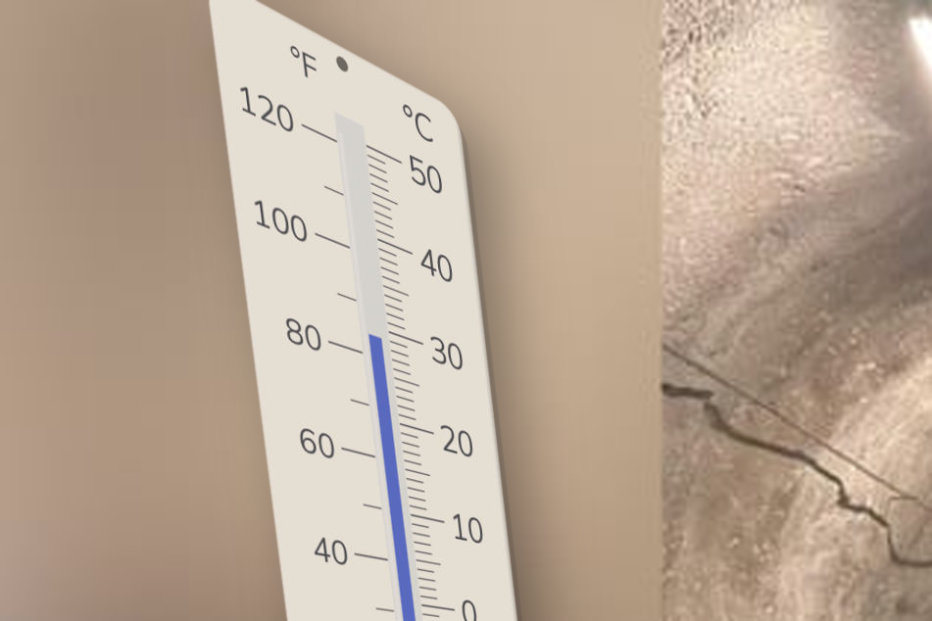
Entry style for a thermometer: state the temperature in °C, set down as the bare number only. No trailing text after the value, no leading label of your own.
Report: 29
